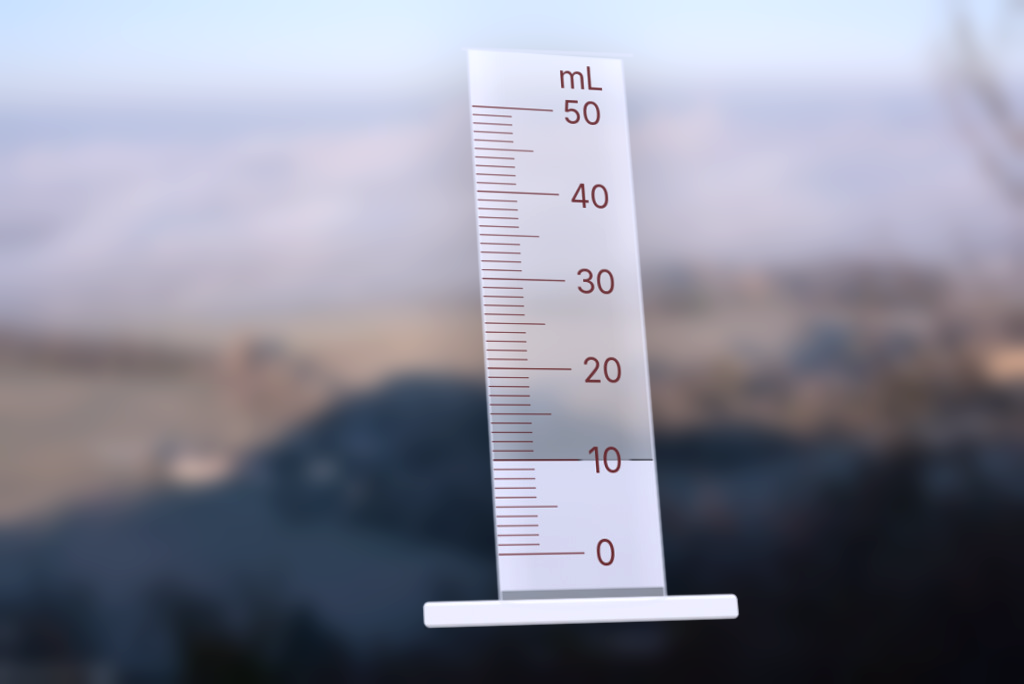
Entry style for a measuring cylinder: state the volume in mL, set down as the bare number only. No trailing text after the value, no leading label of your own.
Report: 10
